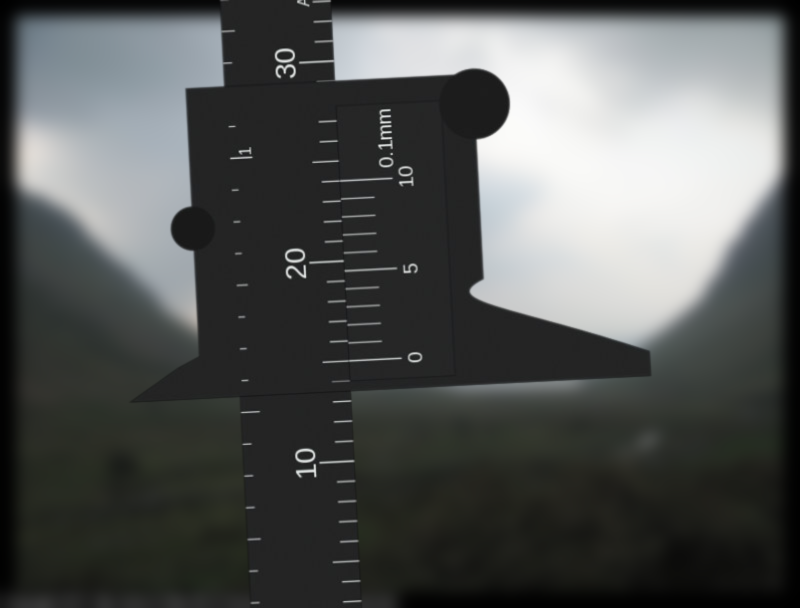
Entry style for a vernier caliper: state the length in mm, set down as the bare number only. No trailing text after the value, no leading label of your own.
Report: 15.0
